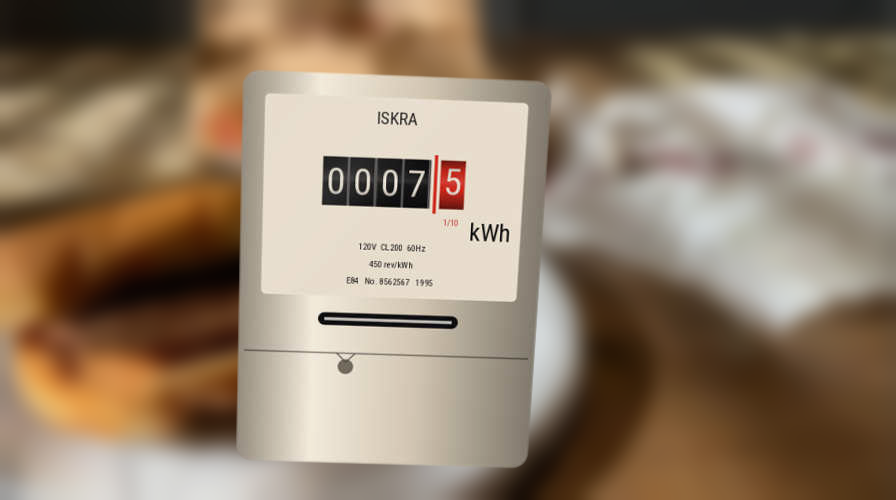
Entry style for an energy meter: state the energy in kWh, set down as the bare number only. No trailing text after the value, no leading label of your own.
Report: 7.5
